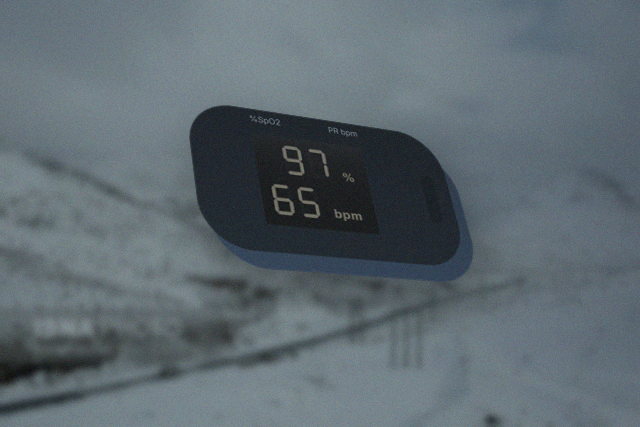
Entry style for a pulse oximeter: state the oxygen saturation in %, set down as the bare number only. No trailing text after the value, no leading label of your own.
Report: 97
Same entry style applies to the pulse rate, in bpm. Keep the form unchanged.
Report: 65
